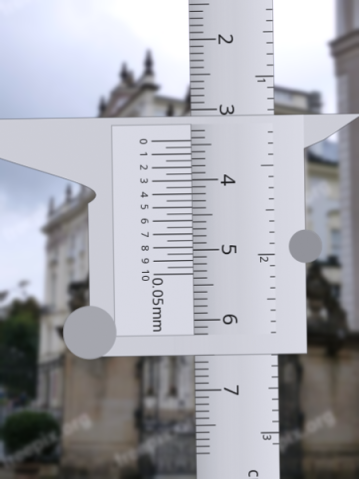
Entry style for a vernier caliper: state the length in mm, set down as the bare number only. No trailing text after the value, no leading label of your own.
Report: 34.4
